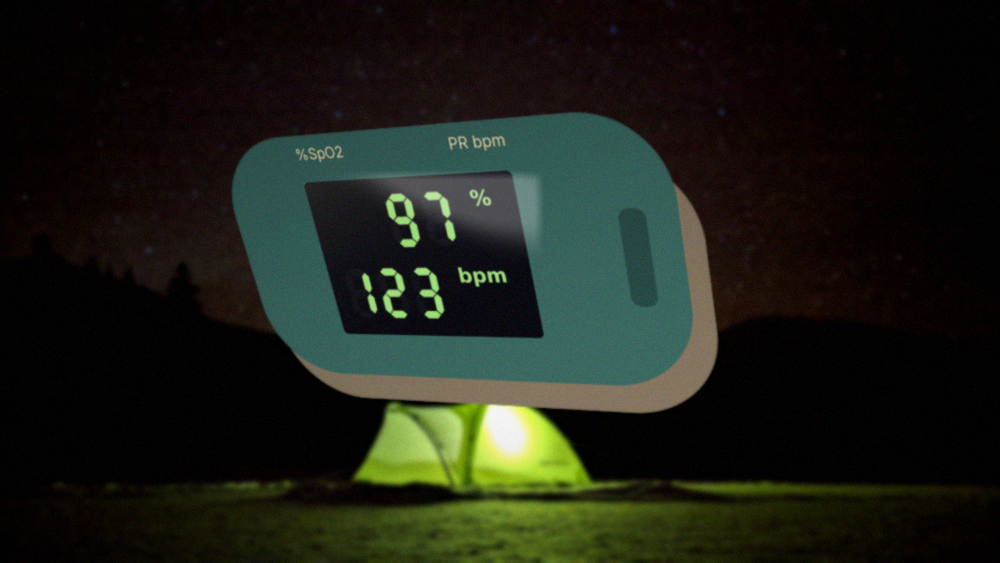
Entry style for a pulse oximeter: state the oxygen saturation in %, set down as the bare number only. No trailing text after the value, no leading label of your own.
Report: 97
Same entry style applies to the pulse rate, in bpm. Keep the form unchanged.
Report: 123
